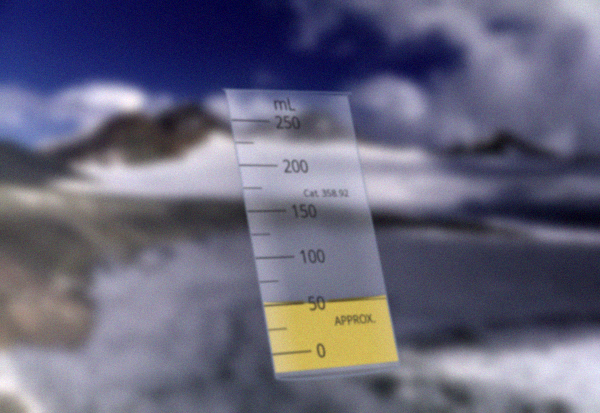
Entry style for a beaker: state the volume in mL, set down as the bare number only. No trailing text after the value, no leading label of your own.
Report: 50
